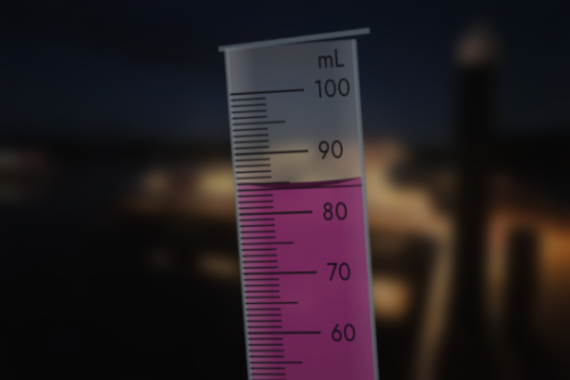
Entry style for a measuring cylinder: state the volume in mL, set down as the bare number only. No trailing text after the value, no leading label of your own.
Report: 84
